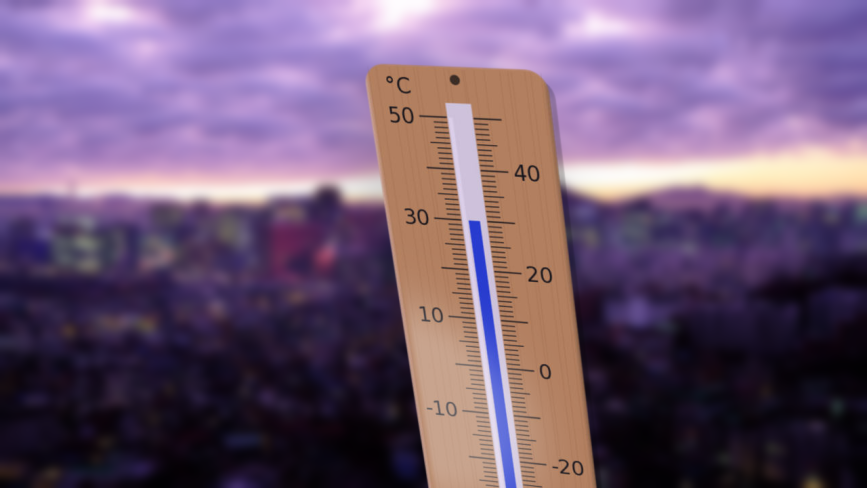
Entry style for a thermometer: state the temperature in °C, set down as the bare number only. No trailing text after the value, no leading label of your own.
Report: 30
